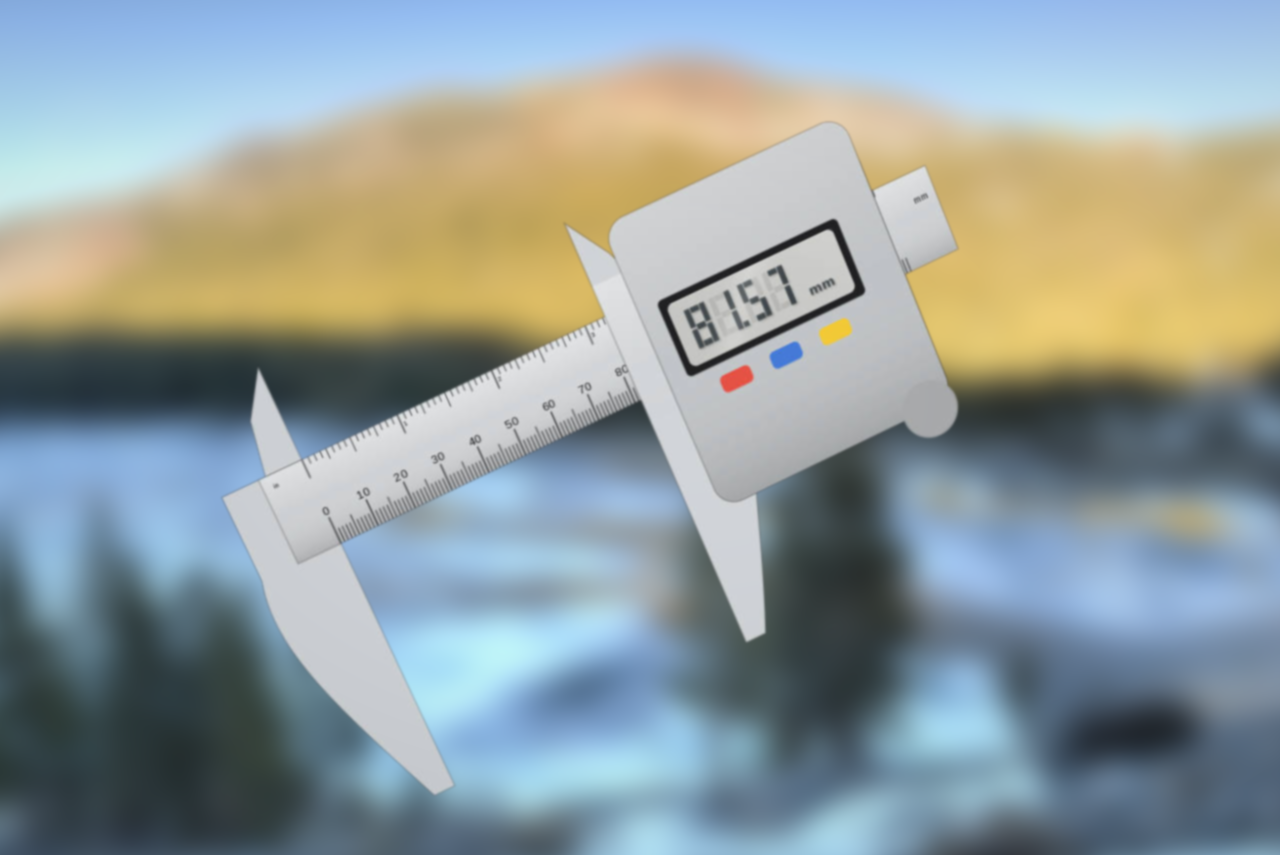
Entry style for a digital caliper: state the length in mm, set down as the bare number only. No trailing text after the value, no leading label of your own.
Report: 81.57
